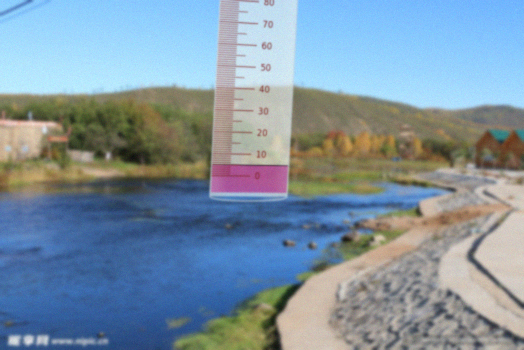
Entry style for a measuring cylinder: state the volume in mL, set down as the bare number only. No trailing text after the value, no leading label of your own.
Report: 5
